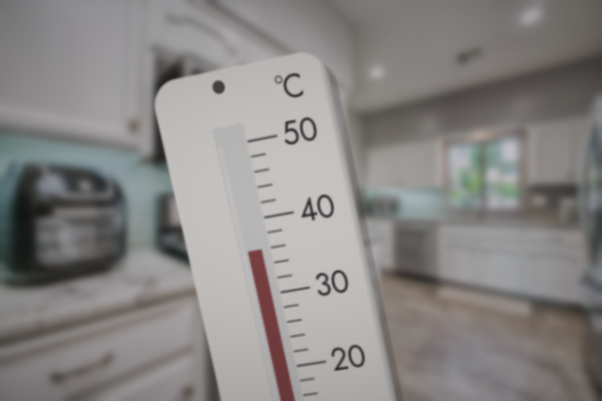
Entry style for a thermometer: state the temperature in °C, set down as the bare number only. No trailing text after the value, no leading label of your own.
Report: 36
